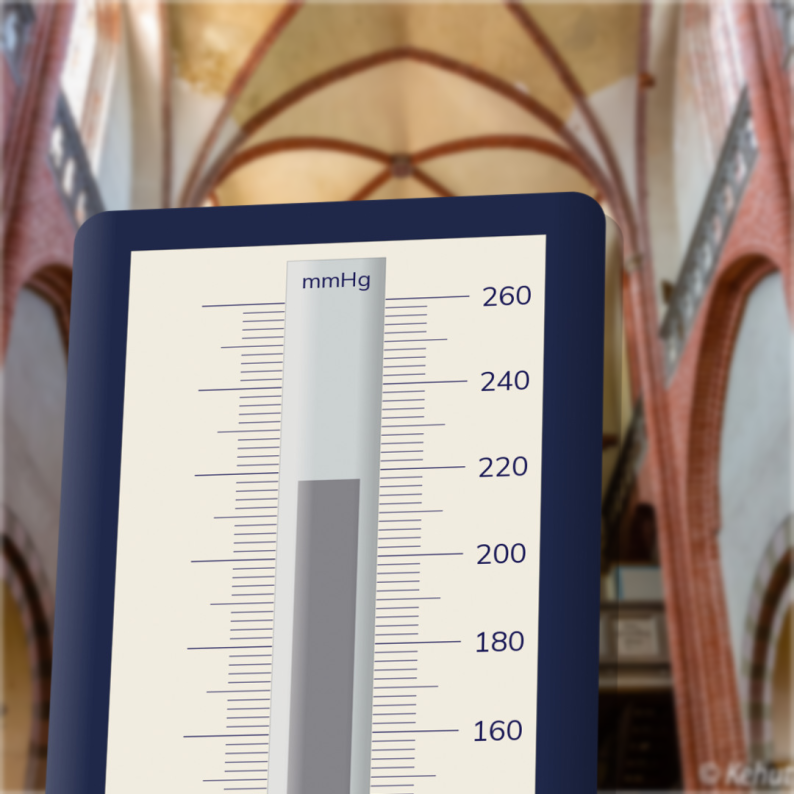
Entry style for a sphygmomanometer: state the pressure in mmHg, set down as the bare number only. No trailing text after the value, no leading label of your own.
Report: 218
